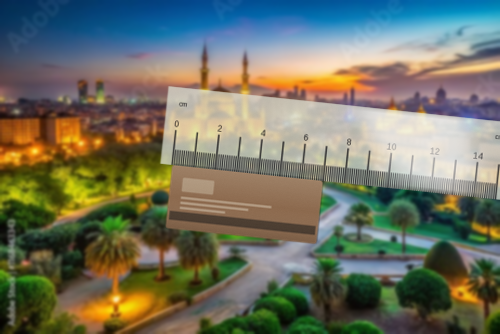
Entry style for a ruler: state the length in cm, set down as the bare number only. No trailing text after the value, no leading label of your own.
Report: 7
